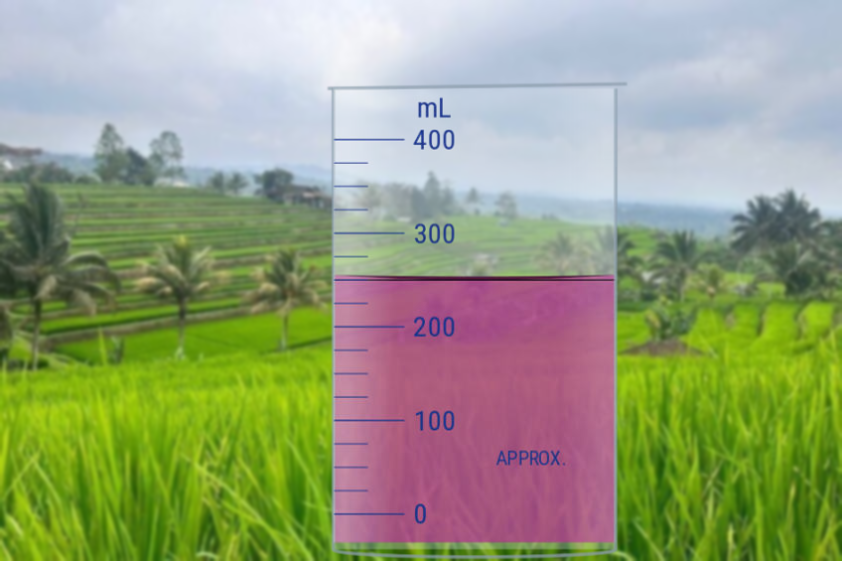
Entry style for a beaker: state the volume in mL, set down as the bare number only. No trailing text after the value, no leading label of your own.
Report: 250
